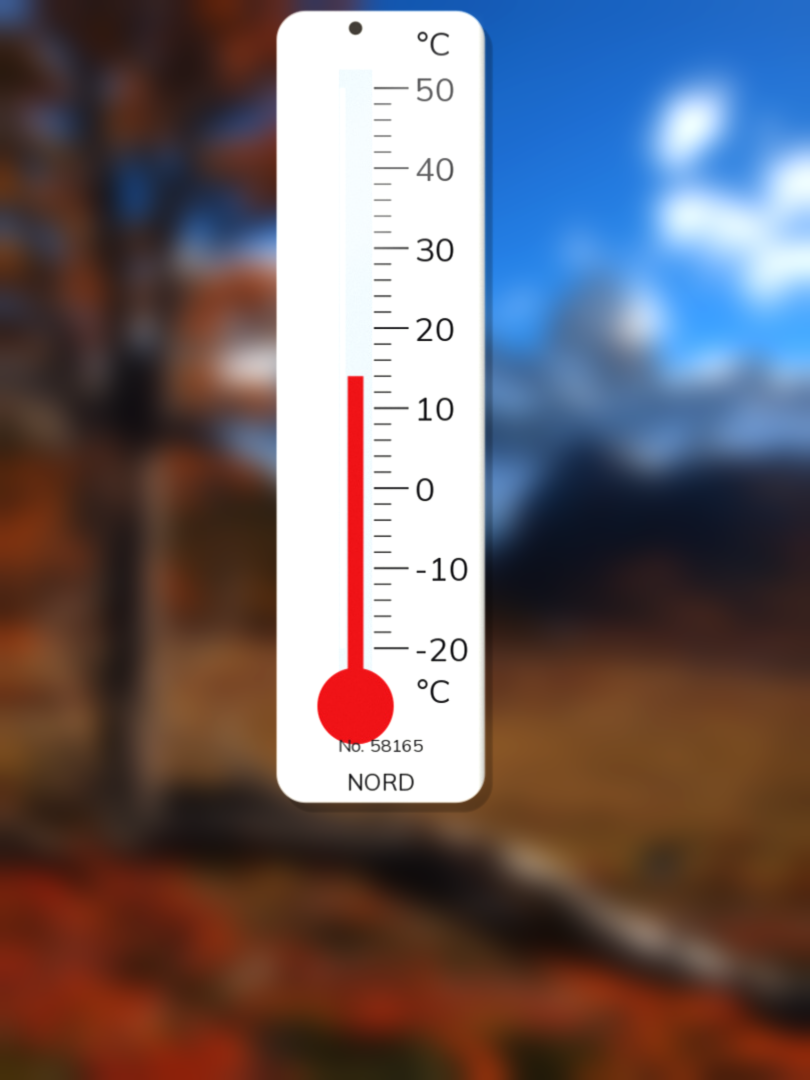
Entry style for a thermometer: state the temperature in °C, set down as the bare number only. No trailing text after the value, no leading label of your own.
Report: 14
